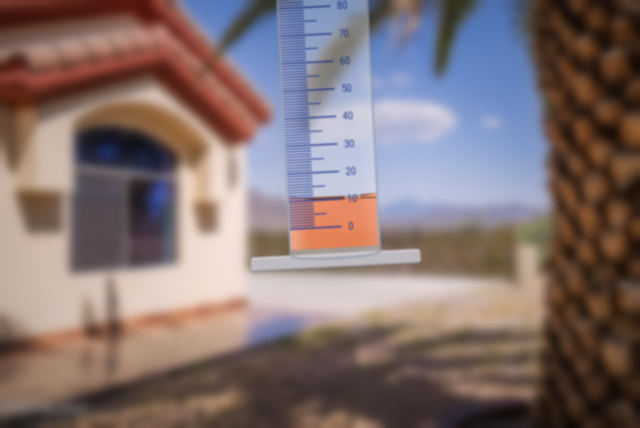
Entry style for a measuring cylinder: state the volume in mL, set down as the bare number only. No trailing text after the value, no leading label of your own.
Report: 10
